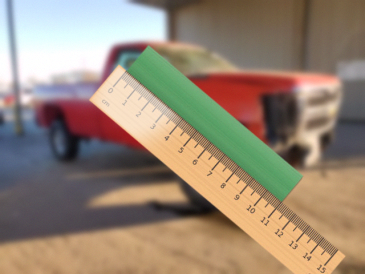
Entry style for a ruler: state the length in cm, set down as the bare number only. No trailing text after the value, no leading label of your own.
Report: 11
